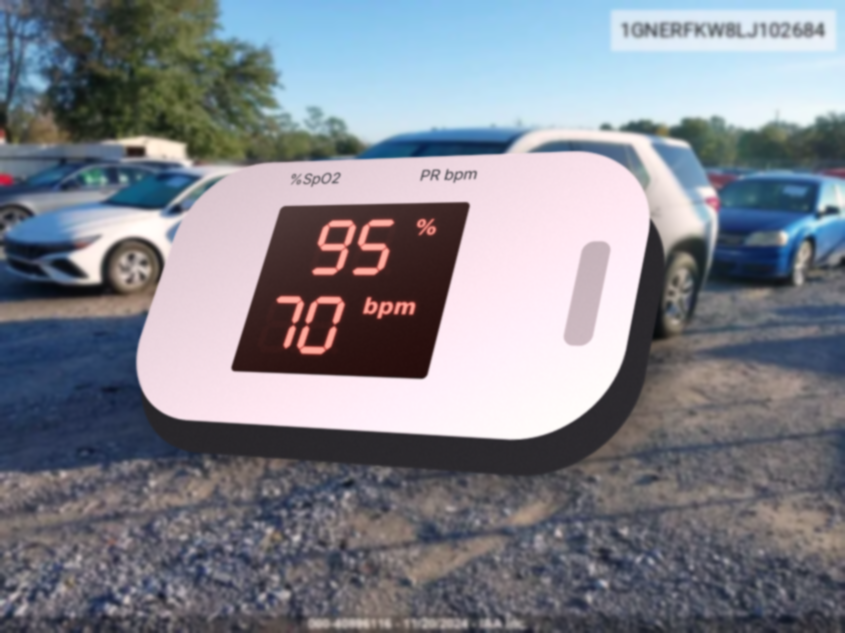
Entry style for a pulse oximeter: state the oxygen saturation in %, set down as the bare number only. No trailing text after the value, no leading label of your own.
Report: 95
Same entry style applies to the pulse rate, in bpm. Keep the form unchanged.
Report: 70
